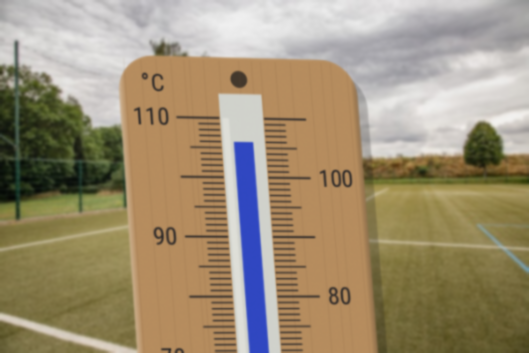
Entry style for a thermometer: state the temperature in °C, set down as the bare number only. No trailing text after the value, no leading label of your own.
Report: 106
